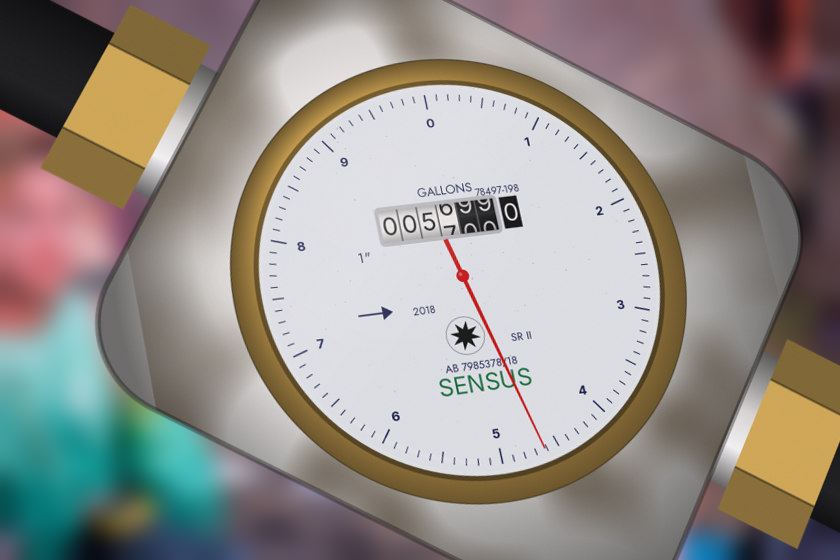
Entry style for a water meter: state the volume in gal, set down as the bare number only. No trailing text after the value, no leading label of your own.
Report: 56994.6
